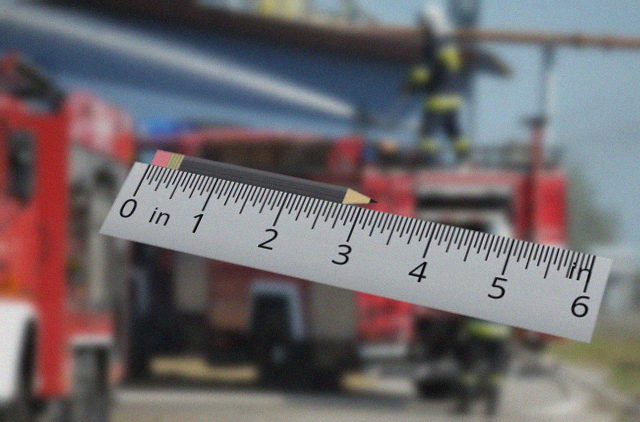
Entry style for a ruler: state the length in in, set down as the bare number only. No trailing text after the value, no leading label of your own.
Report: 3.1875
